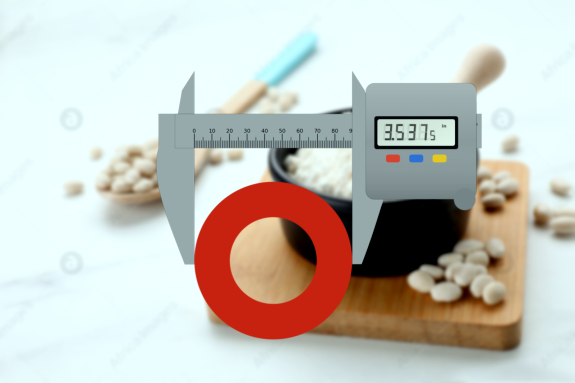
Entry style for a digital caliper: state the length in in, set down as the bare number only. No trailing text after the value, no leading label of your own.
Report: 3.5375
